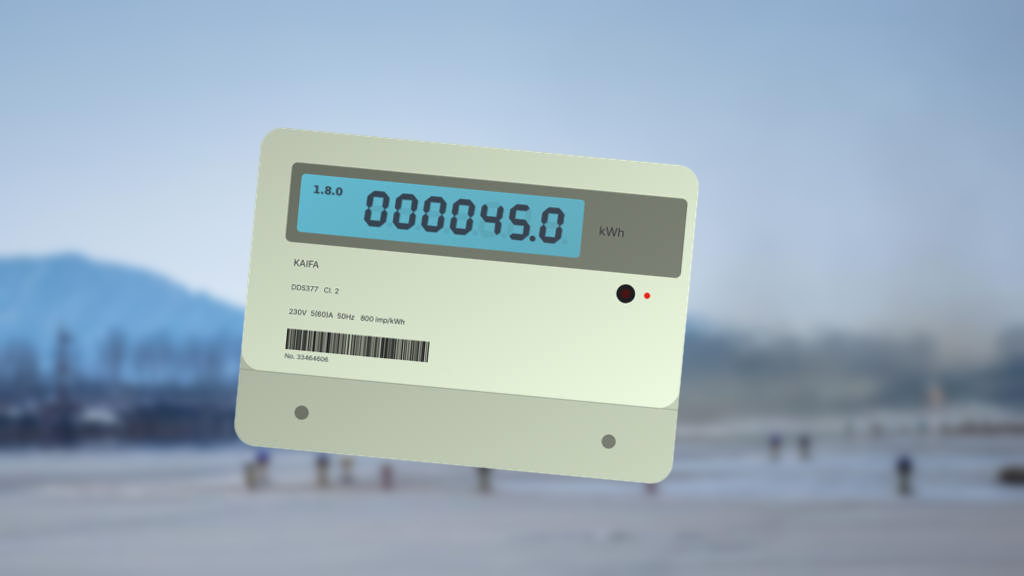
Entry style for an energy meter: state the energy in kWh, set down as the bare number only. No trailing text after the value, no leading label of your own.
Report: 45.0
